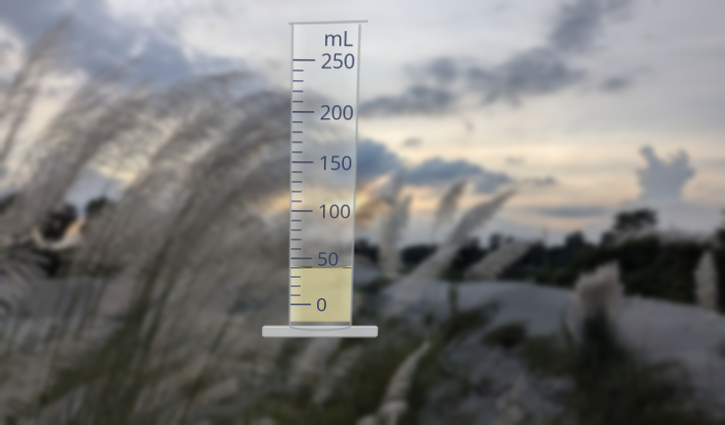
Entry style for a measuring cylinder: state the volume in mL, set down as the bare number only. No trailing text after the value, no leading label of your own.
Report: 40
